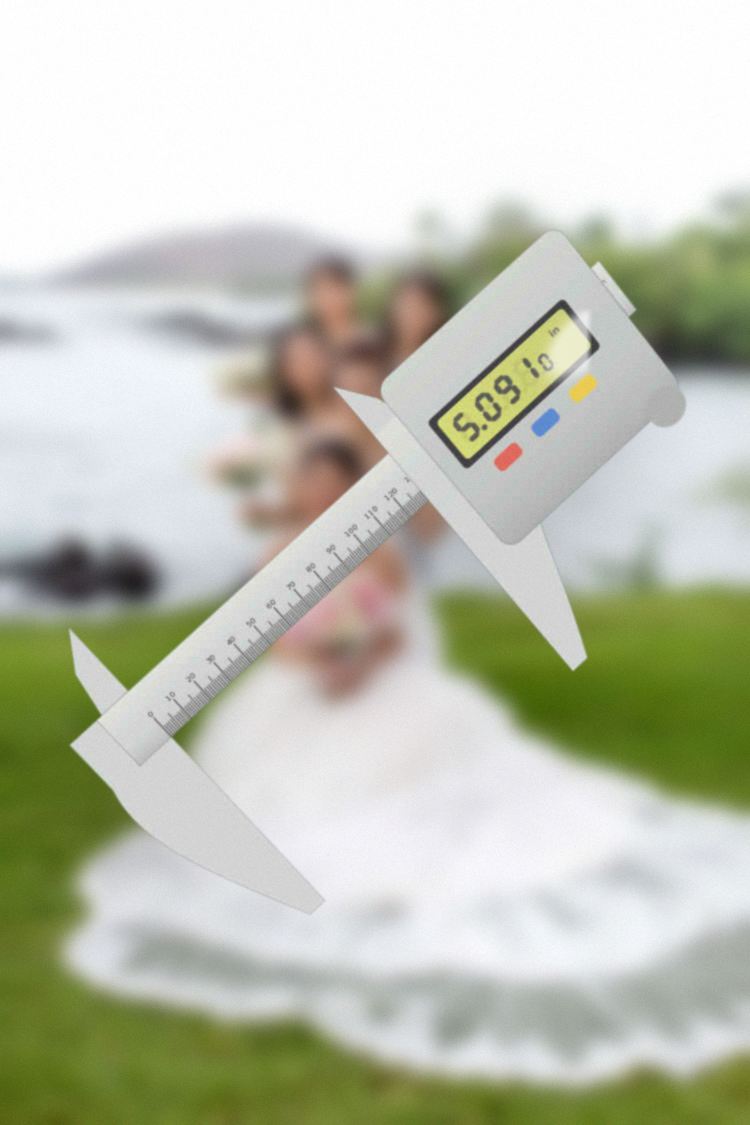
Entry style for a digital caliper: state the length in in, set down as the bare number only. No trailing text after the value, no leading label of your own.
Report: 5.0910
